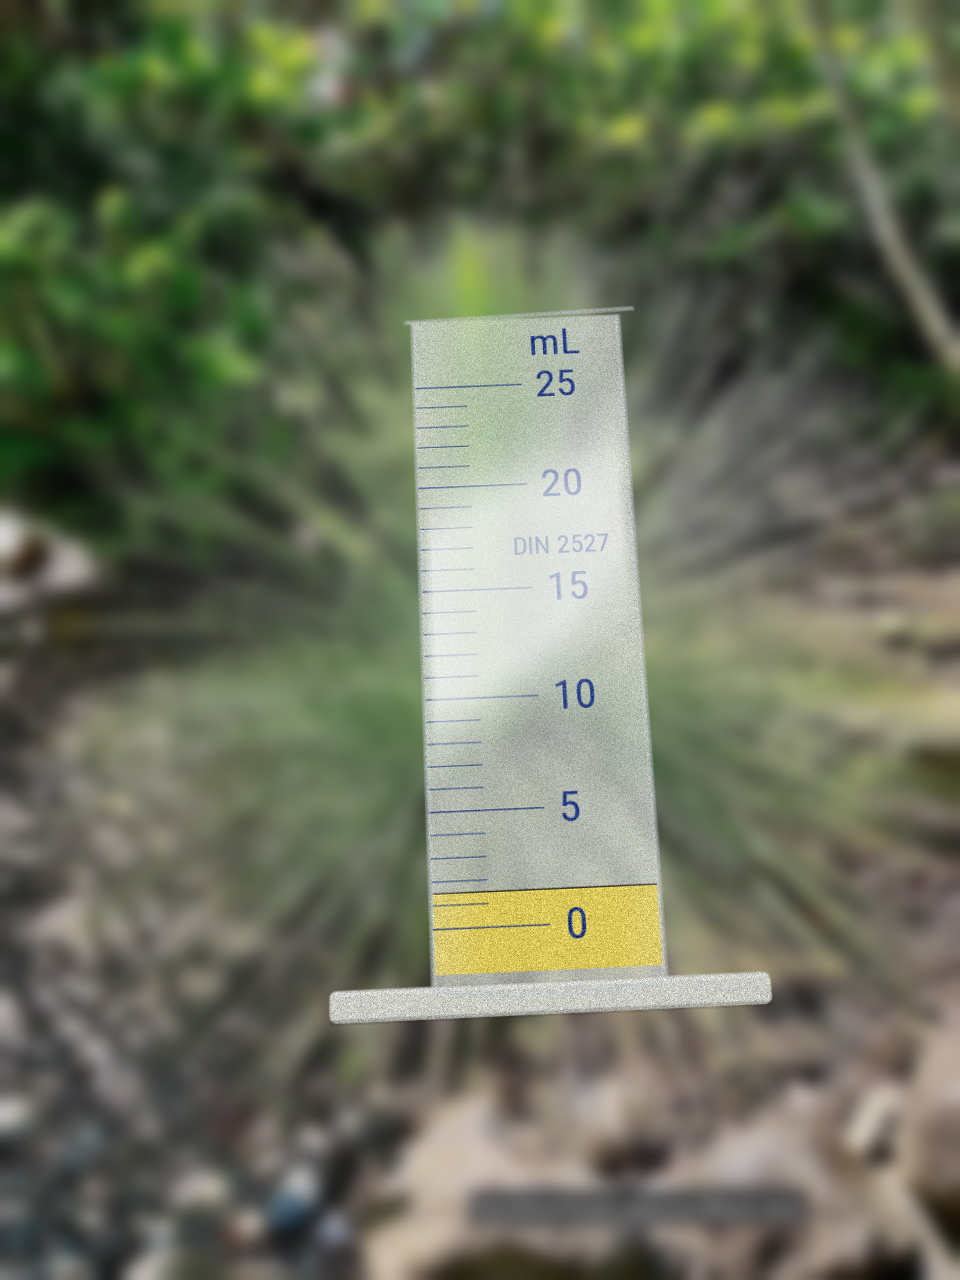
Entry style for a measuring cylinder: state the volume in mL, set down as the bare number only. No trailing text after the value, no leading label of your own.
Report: 1.5
